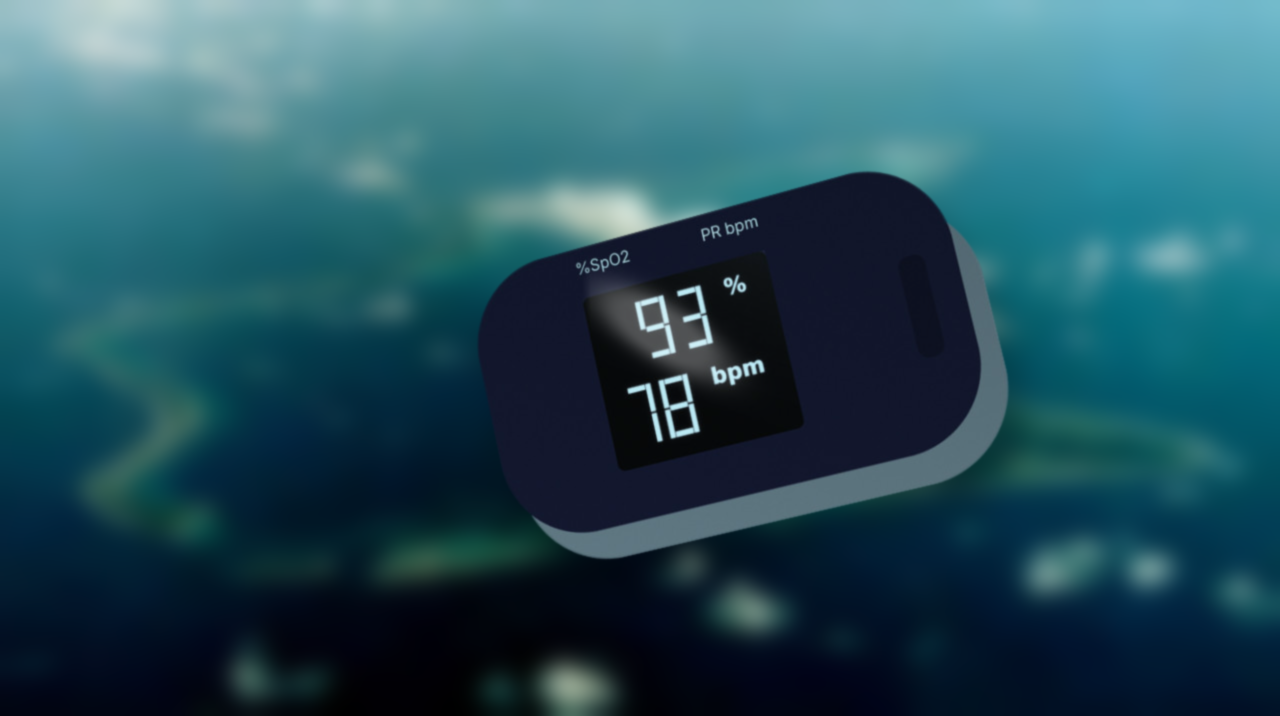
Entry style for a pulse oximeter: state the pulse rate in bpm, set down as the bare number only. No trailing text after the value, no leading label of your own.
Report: 78
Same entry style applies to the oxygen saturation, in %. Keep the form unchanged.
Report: 93
